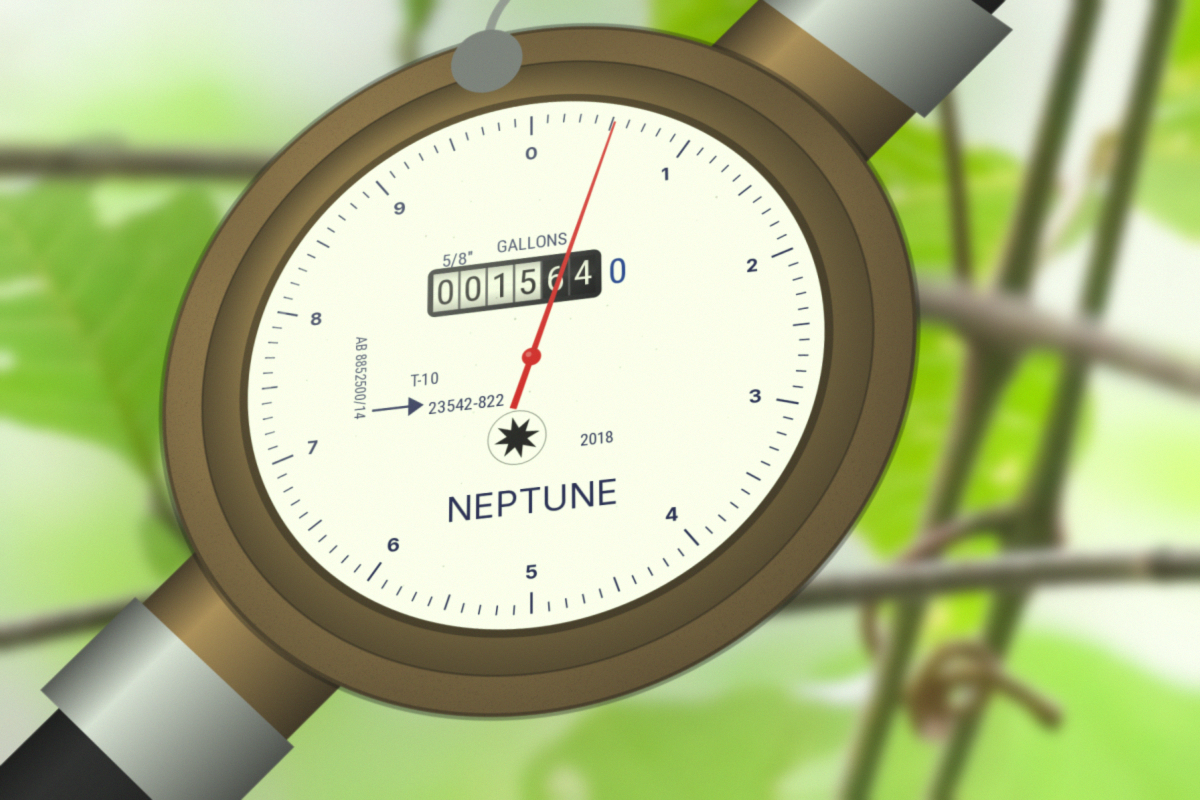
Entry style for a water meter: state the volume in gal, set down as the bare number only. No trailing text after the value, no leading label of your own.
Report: 15640.5
